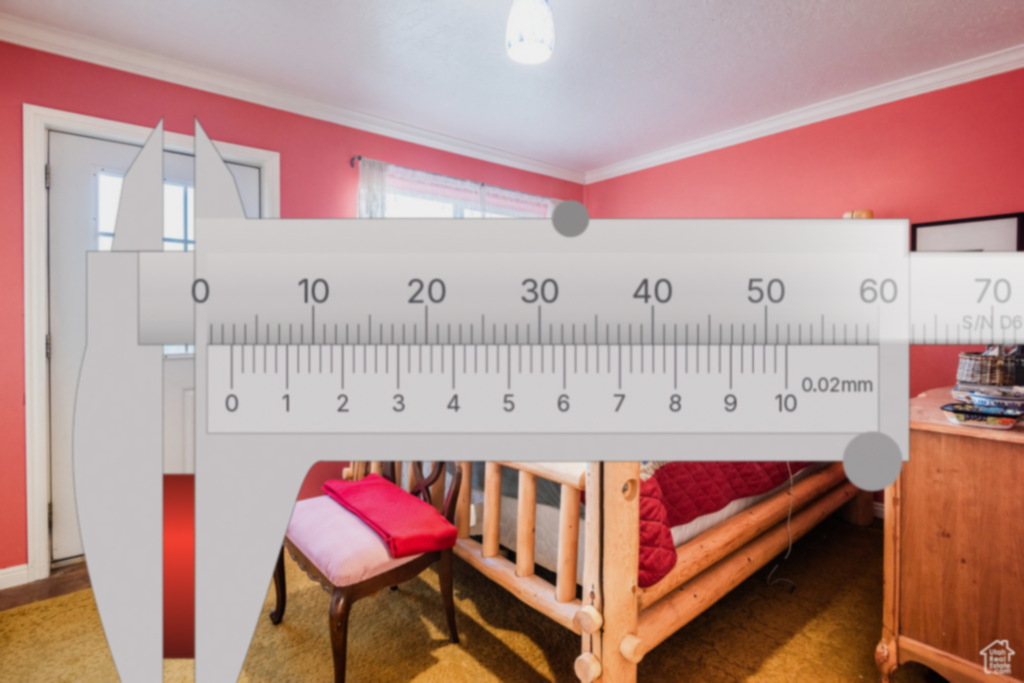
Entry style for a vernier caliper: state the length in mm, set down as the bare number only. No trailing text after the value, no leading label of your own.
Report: 2.8
